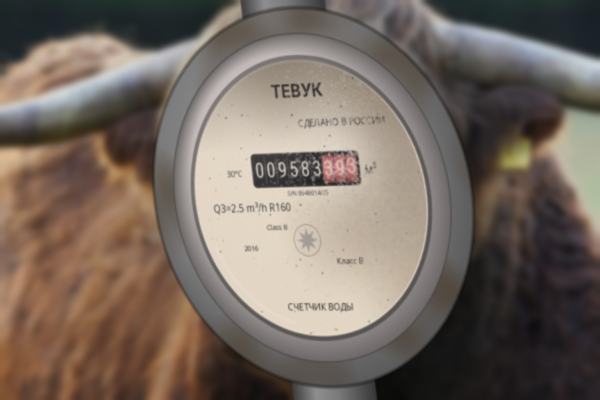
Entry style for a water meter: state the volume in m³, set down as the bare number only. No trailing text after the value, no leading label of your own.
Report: 9583.393
